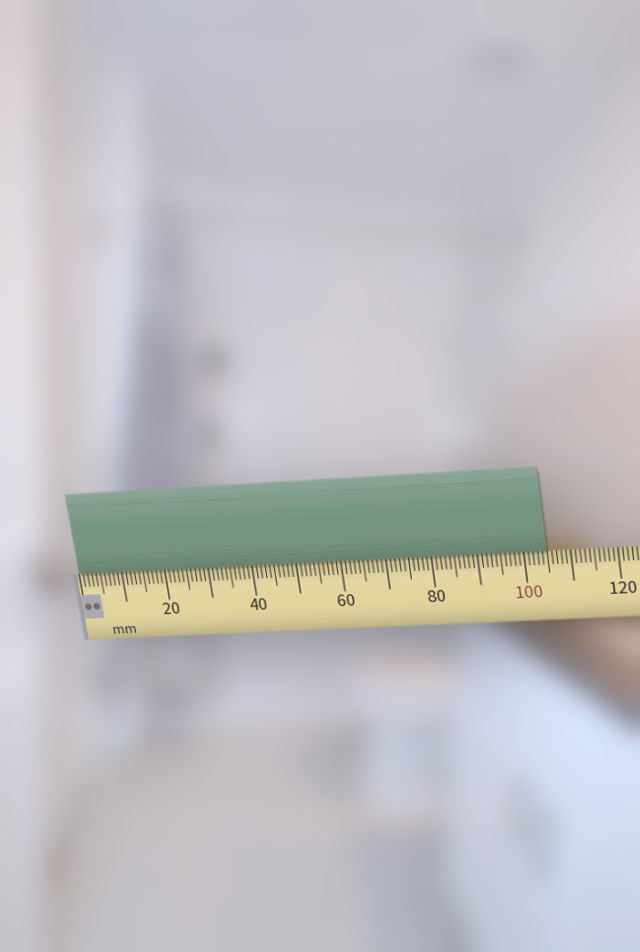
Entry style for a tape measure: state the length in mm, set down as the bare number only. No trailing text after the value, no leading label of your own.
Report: 105
